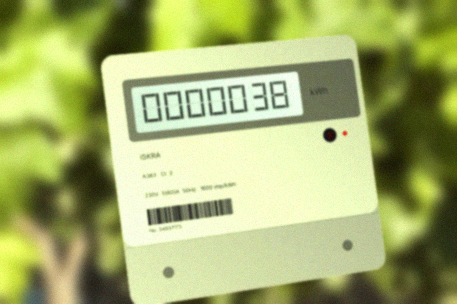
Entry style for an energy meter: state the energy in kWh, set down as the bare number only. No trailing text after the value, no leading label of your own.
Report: 38
